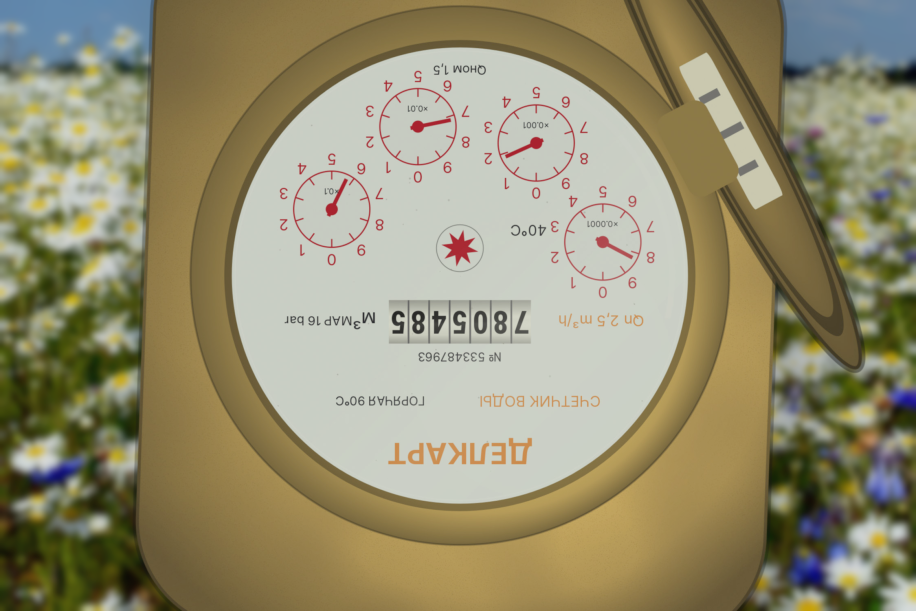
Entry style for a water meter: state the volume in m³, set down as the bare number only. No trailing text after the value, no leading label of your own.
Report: 7805485.5718
